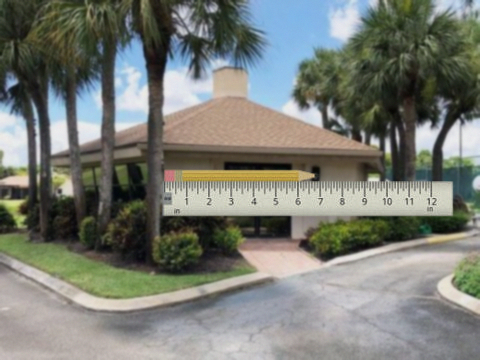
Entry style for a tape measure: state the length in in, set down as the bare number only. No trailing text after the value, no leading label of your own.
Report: 7
